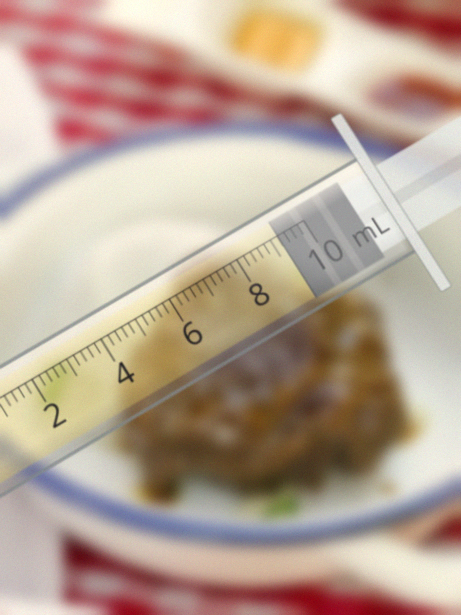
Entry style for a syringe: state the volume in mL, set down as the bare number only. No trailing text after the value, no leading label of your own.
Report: 9.2
